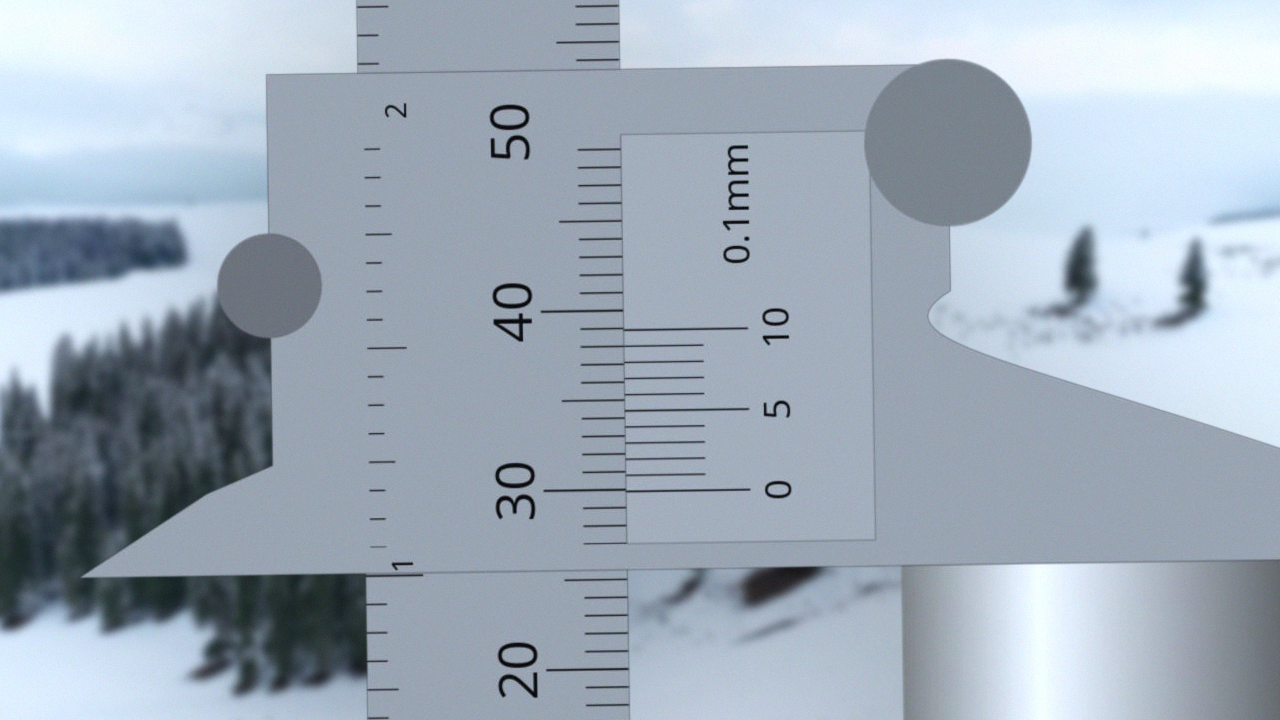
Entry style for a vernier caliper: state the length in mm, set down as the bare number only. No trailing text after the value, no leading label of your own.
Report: 29.9
